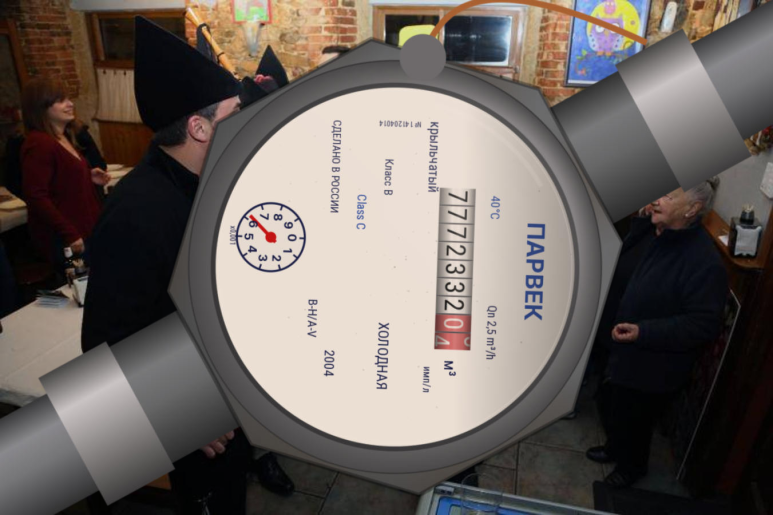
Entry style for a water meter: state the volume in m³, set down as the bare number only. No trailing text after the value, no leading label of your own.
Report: 7772332.036
